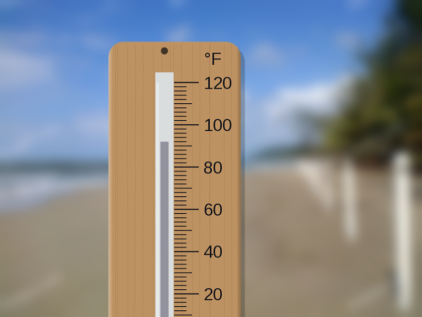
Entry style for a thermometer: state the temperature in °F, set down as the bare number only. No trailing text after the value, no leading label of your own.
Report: 92
